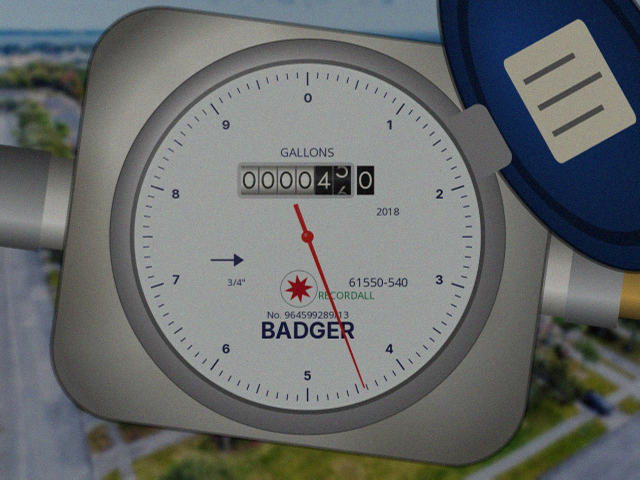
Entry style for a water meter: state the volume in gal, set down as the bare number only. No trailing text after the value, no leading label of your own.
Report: 454.4
